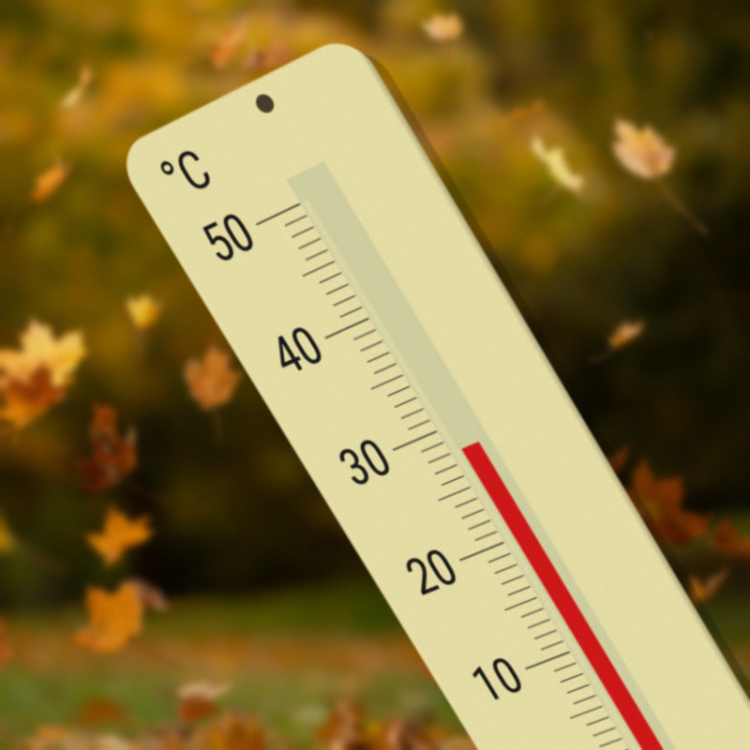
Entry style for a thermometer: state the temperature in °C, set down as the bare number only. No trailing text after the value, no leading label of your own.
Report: 28
